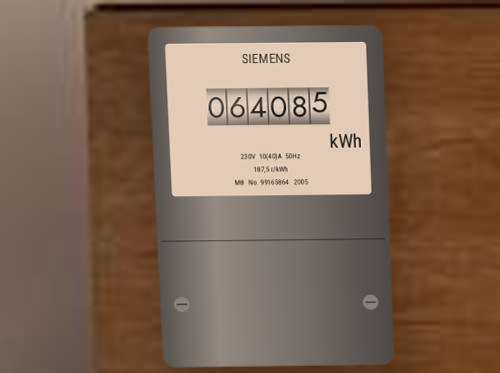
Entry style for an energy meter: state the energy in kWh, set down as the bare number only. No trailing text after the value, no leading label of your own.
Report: 64085
